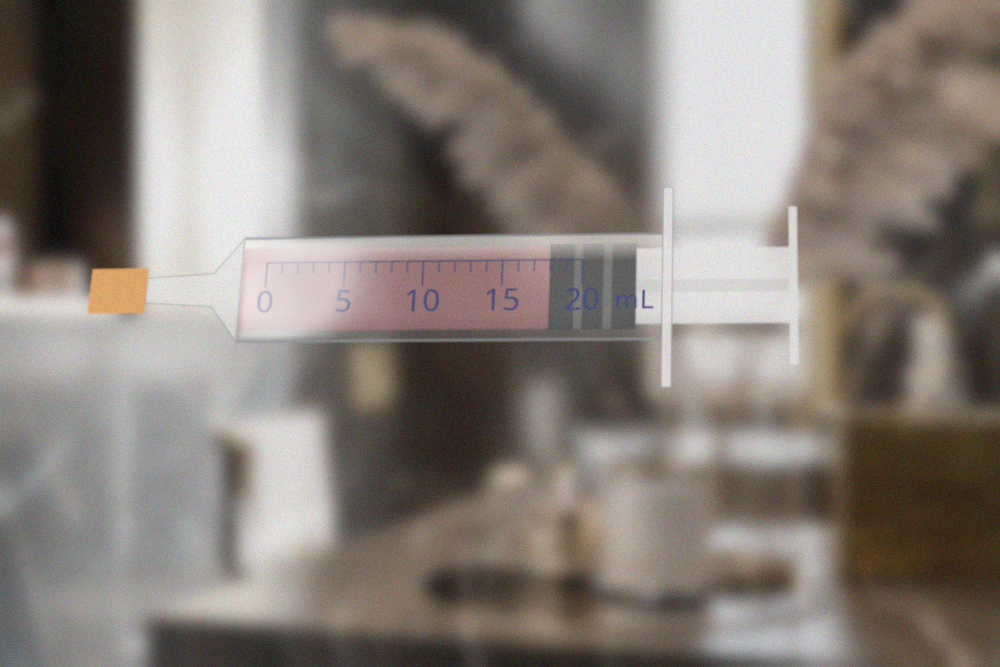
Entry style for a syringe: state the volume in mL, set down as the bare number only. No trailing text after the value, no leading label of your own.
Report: 18
